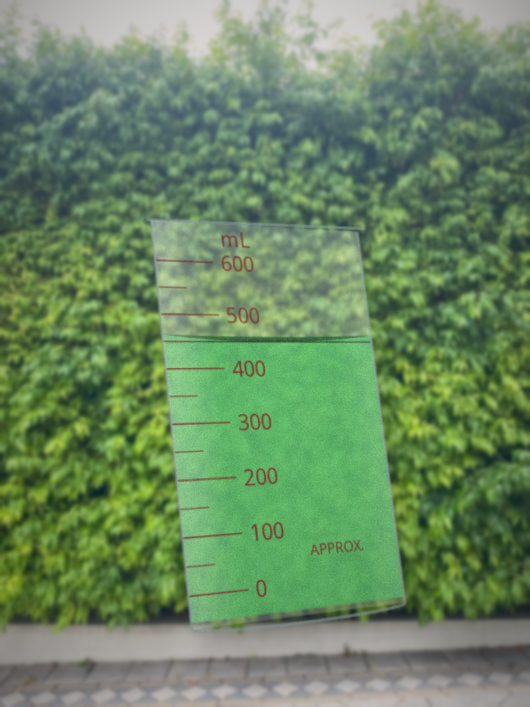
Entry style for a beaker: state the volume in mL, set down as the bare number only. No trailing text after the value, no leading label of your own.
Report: 450
